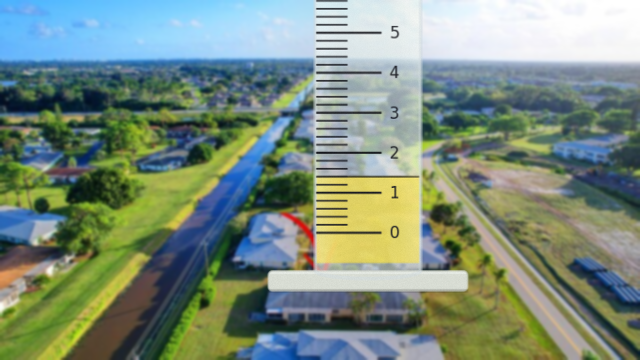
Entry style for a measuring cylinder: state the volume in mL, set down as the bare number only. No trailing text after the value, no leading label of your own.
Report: 1.4
